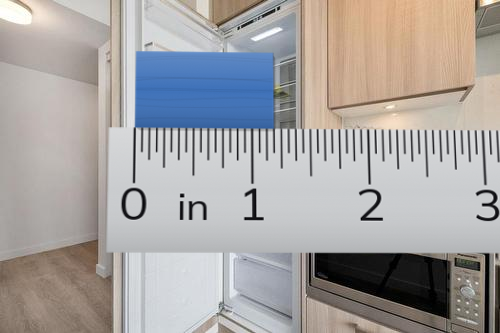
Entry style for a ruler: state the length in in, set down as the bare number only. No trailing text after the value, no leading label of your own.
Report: 1.1875
